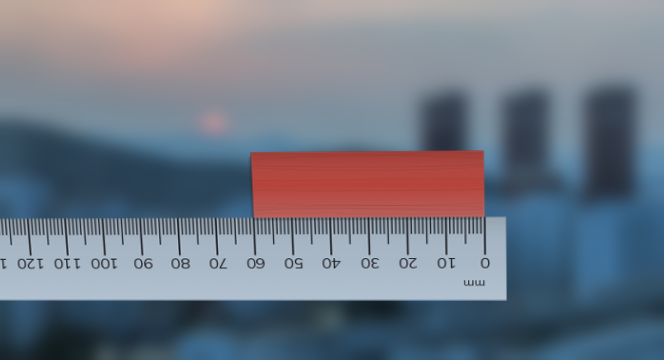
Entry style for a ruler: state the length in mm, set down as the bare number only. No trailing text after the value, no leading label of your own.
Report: 60
